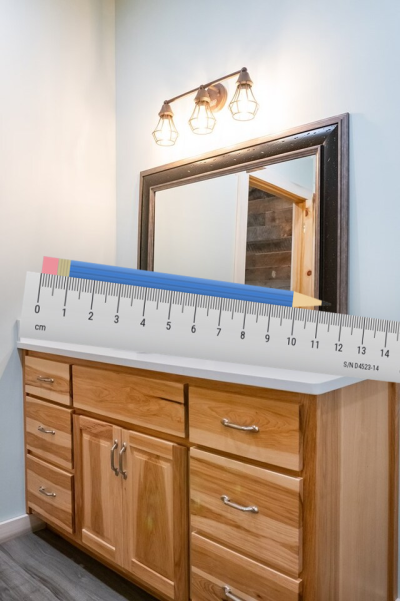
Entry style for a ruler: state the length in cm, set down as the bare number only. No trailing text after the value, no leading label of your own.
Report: 11.5
